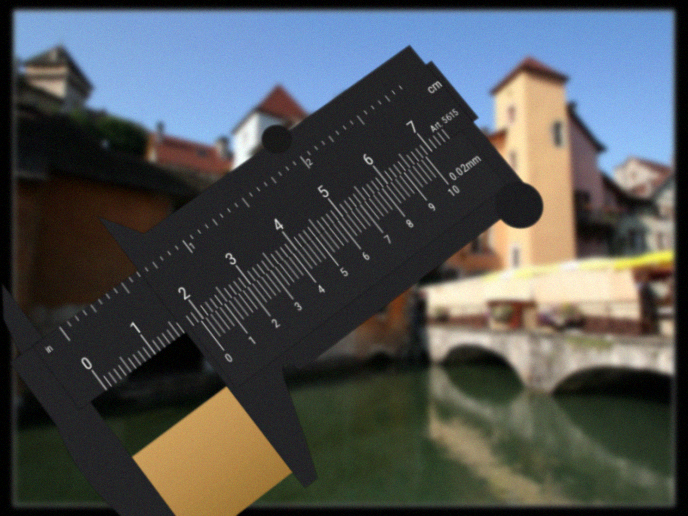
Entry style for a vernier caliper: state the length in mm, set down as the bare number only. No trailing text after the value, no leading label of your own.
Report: 19.5
